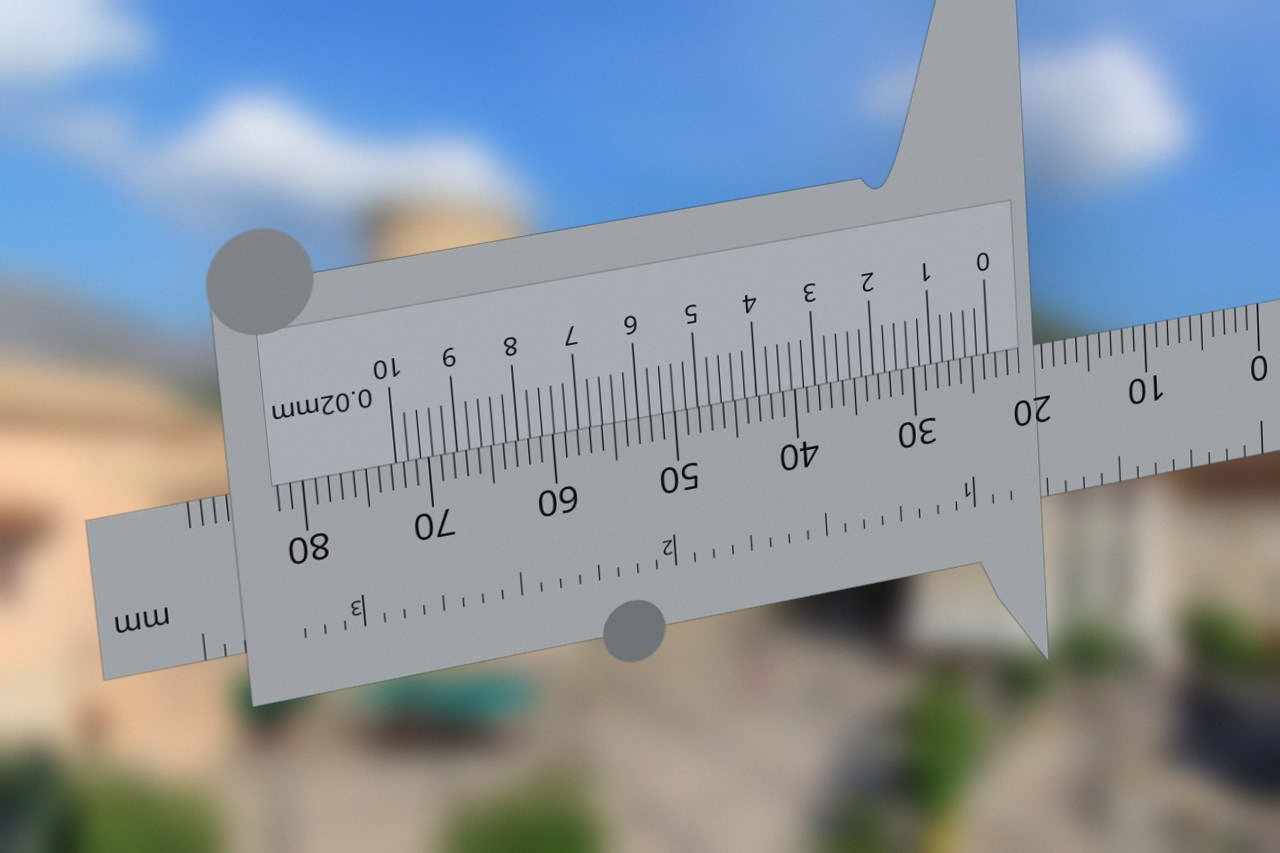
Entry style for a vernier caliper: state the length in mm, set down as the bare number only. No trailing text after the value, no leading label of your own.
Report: 23.6
